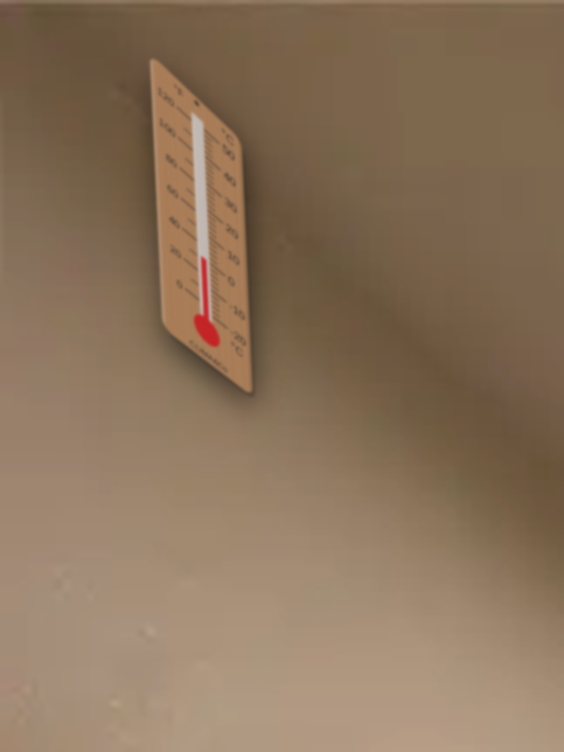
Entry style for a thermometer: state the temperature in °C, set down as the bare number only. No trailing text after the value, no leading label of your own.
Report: 0
